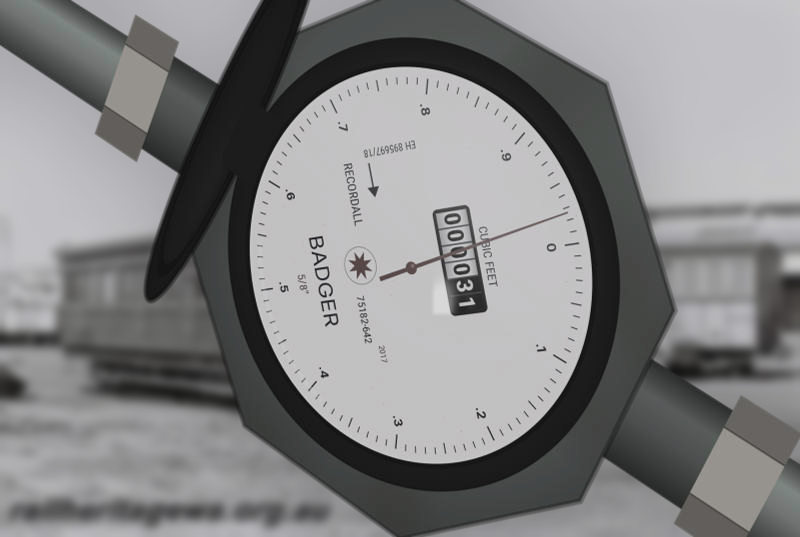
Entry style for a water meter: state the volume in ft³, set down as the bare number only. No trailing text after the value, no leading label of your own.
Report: 30.97
